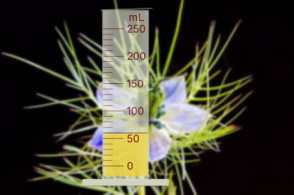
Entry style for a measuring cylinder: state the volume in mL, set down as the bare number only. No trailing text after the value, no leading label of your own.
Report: 60
